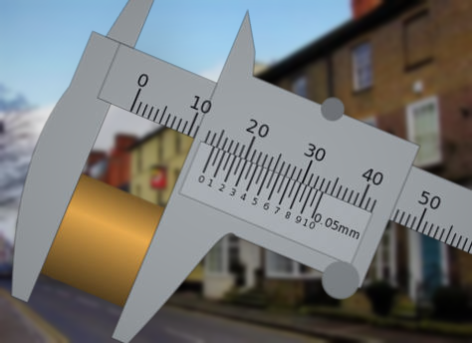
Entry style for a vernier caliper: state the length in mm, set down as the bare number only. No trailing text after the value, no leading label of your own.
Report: 14.6
